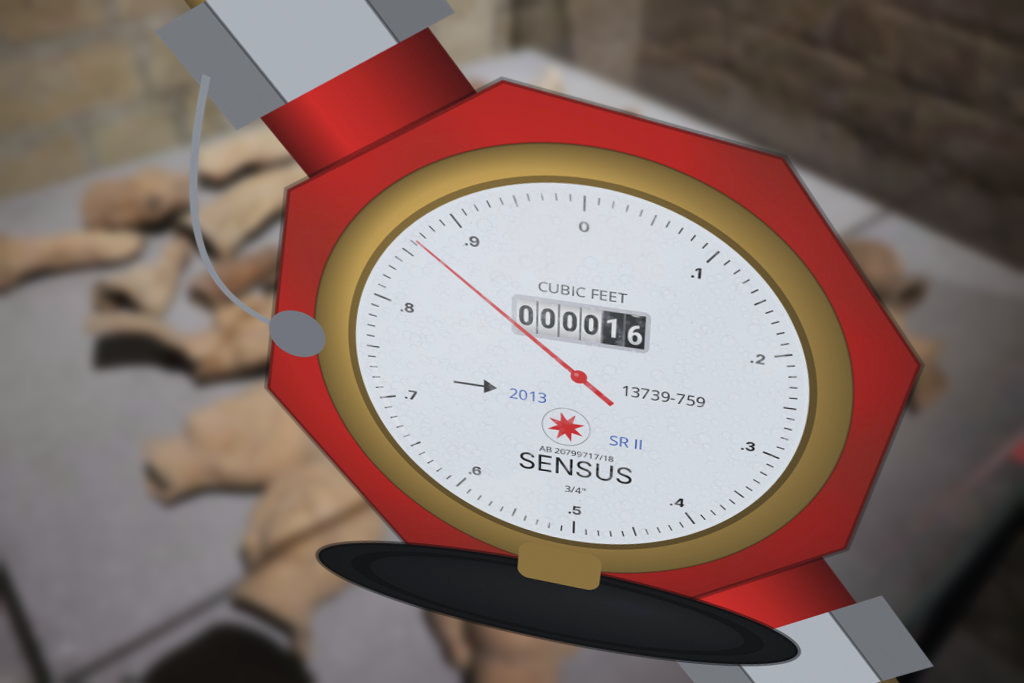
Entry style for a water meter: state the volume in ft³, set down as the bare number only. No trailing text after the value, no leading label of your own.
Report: 15.86
